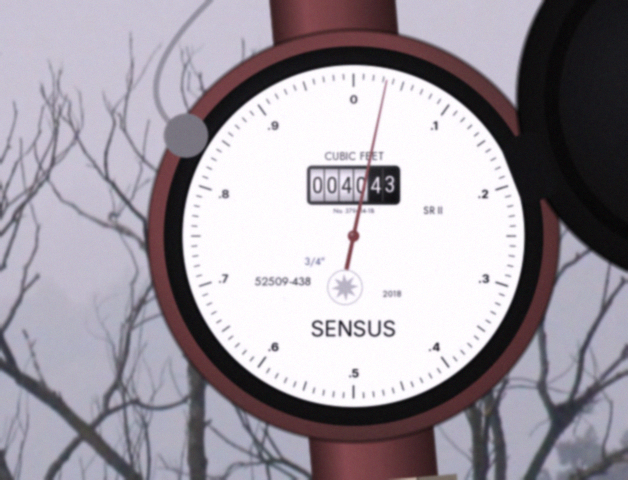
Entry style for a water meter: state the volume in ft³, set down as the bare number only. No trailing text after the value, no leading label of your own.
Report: 4043.03
